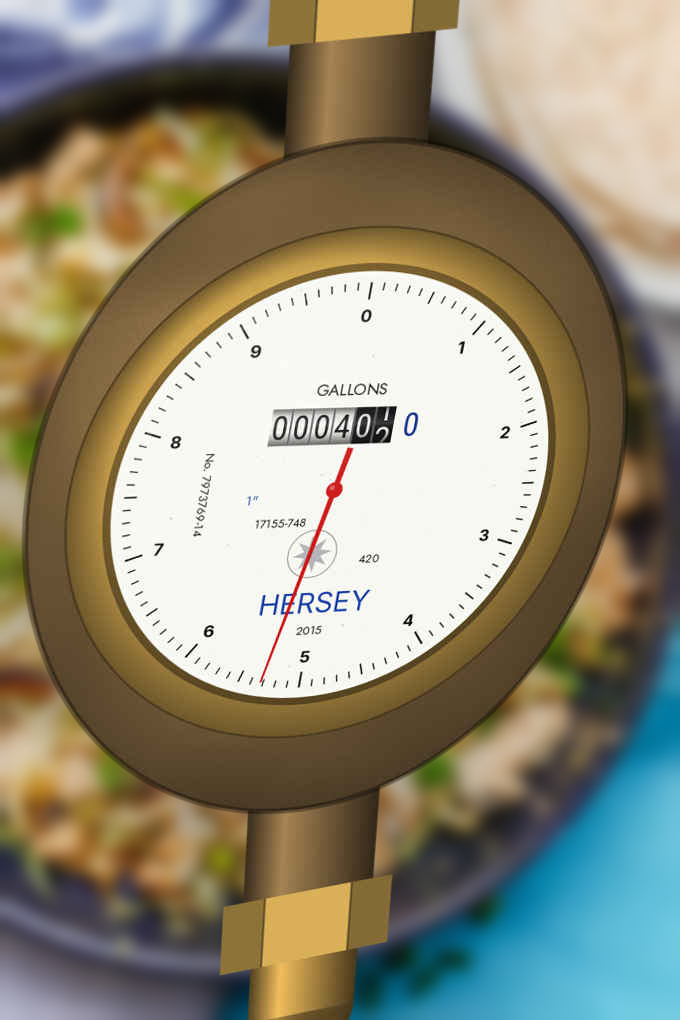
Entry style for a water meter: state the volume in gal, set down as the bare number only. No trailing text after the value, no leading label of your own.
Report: 4015.3
